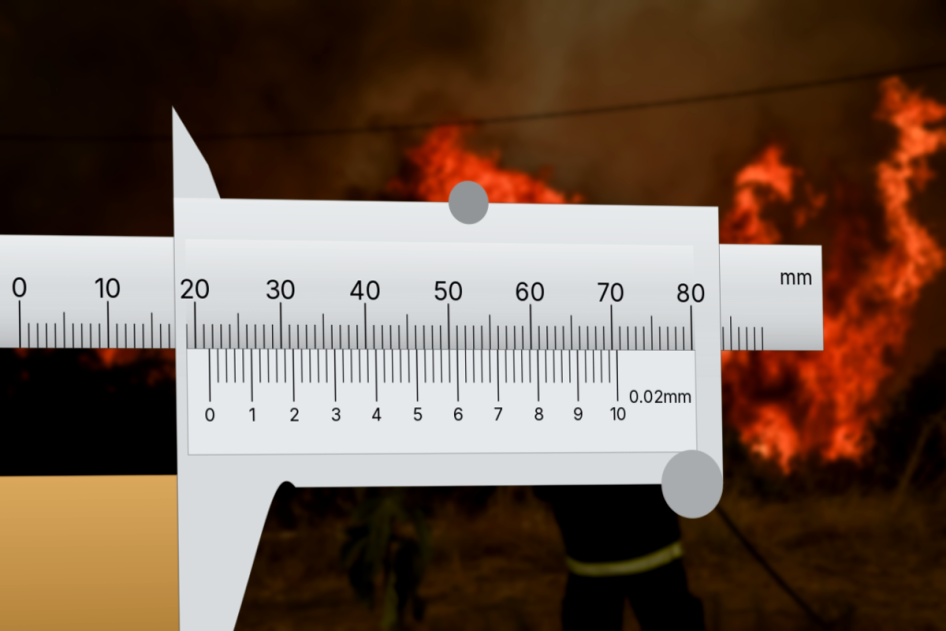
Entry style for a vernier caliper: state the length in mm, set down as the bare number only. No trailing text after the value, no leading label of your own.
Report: 21.6
